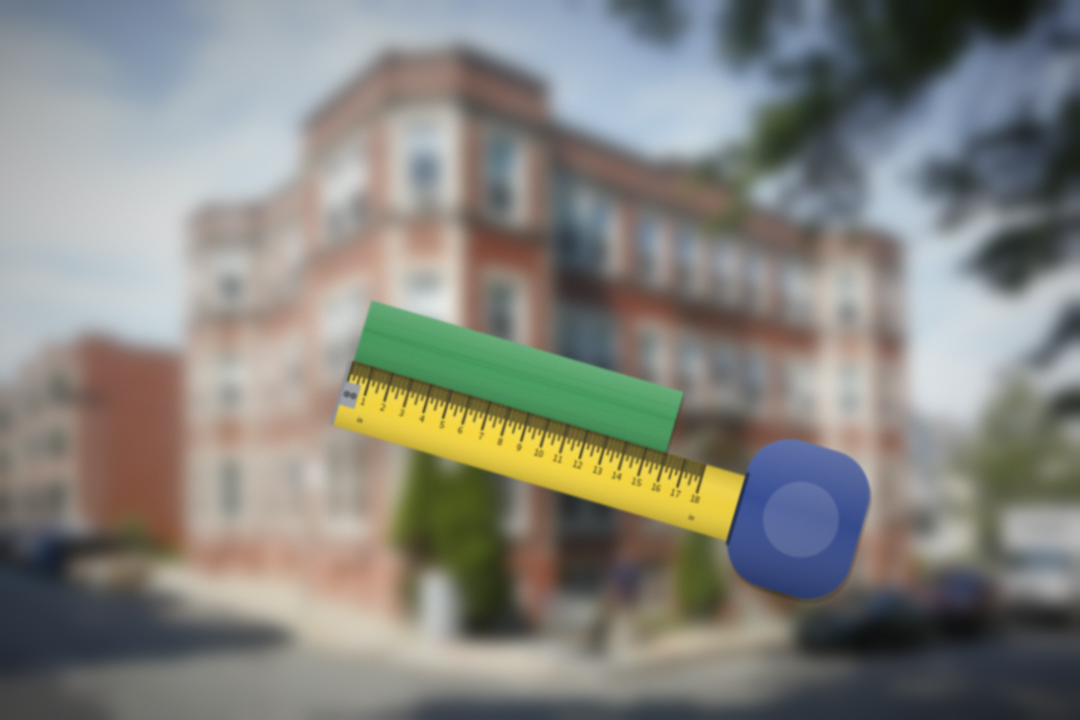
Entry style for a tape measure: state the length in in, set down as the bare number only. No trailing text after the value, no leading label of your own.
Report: 16
